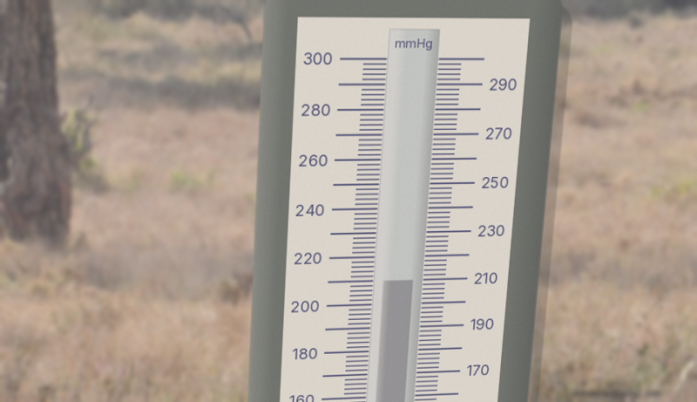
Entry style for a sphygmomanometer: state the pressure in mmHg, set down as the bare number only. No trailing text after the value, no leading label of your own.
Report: 210
